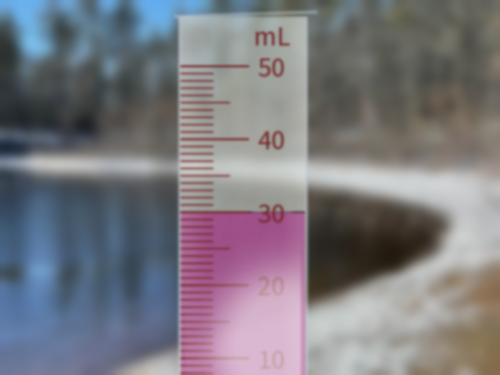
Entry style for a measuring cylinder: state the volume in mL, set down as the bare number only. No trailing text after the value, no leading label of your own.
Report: 30
